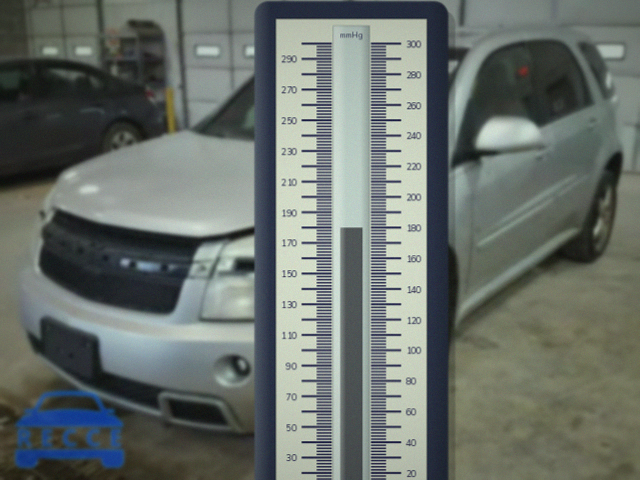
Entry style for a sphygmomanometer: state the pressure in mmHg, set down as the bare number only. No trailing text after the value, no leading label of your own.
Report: 180
